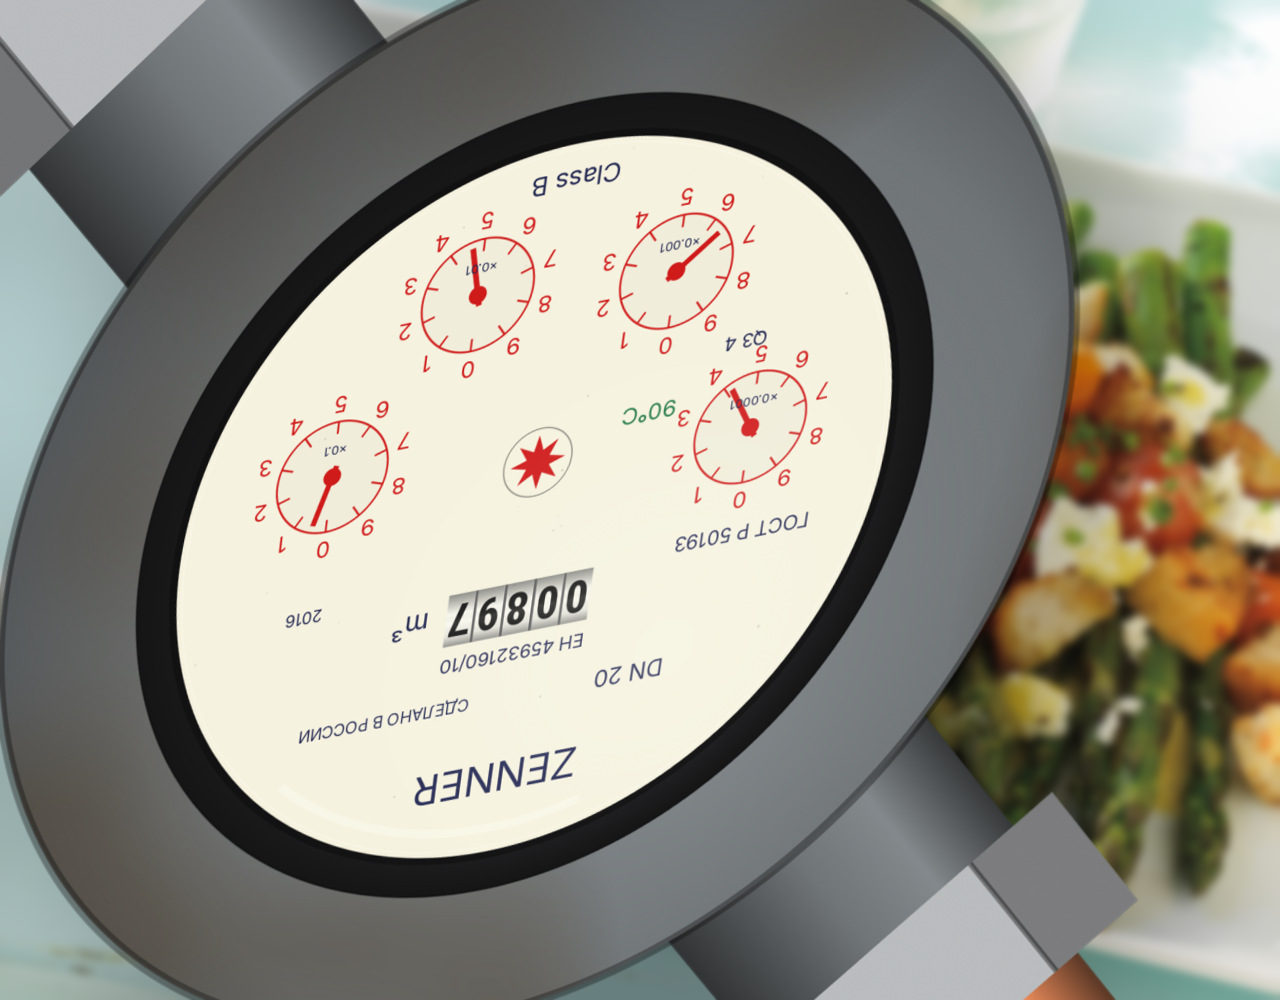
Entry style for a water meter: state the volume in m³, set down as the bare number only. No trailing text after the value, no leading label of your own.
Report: 897.0464
